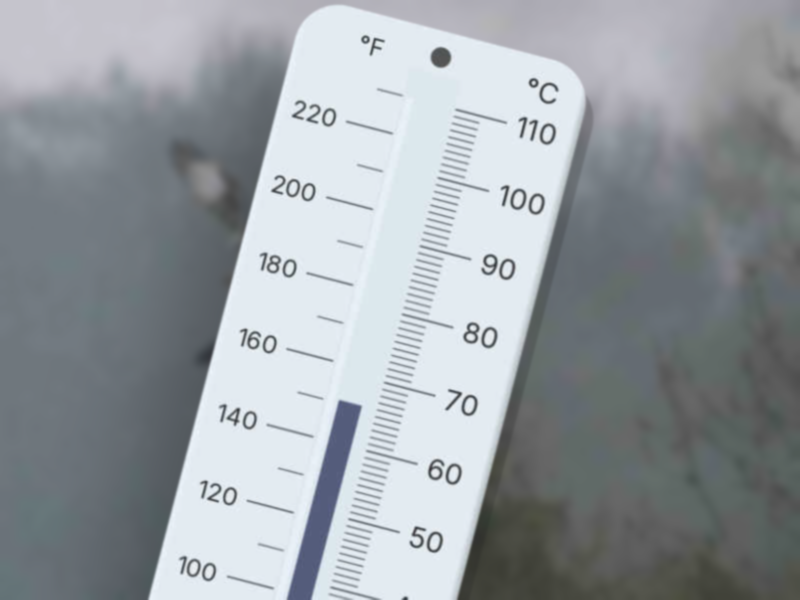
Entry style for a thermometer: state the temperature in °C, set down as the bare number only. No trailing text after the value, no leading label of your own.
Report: 66
